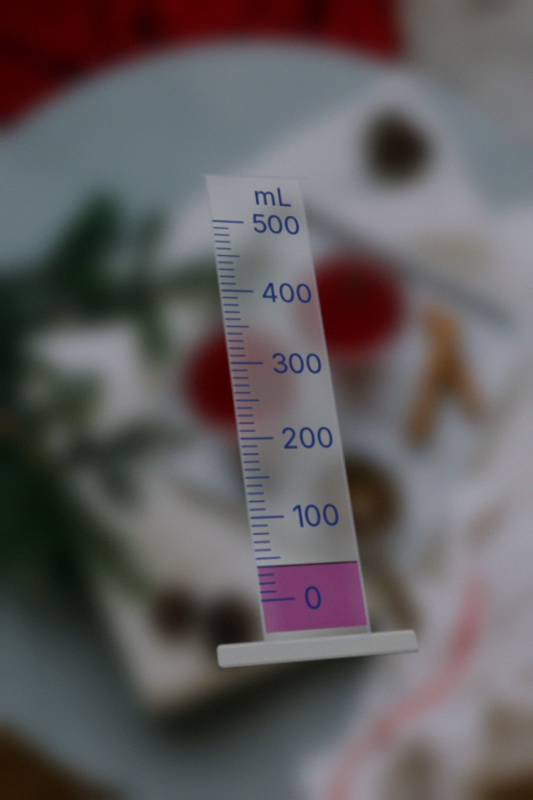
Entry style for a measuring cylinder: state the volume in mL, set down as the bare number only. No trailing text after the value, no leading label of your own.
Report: 40
